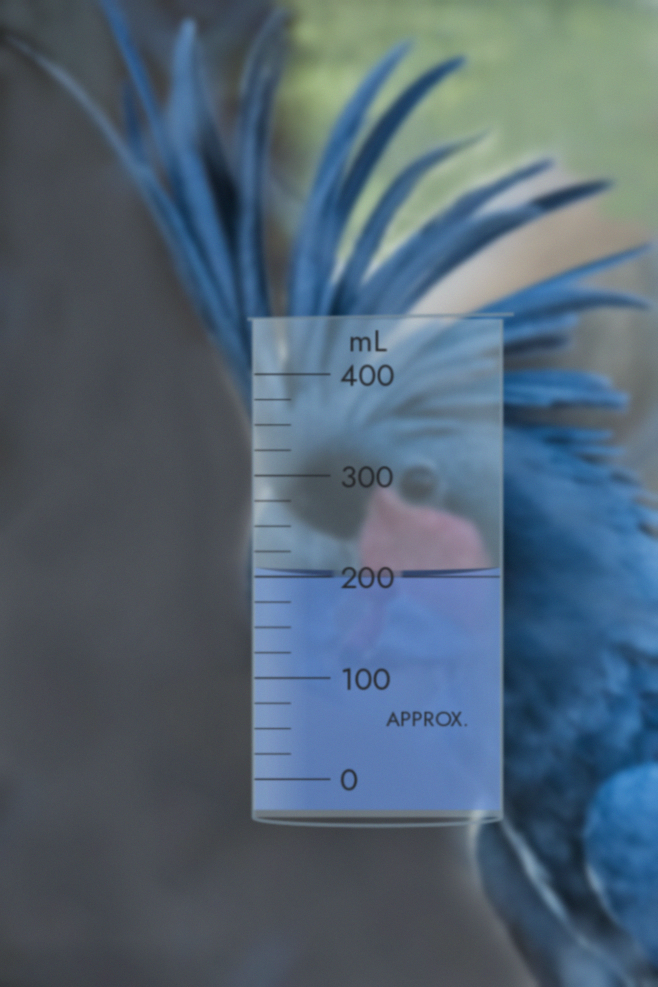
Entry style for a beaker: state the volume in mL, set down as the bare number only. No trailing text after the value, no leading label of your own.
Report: 200
